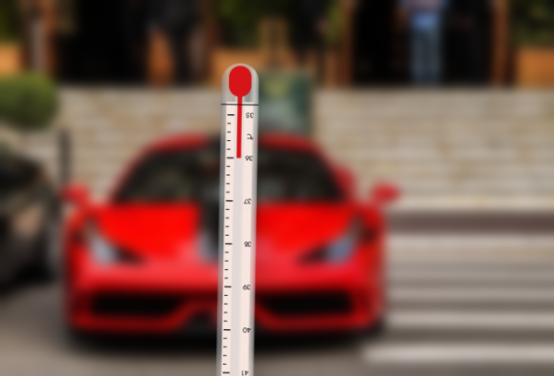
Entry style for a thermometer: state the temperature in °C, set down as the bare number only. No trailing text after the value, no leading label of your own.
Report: 36
